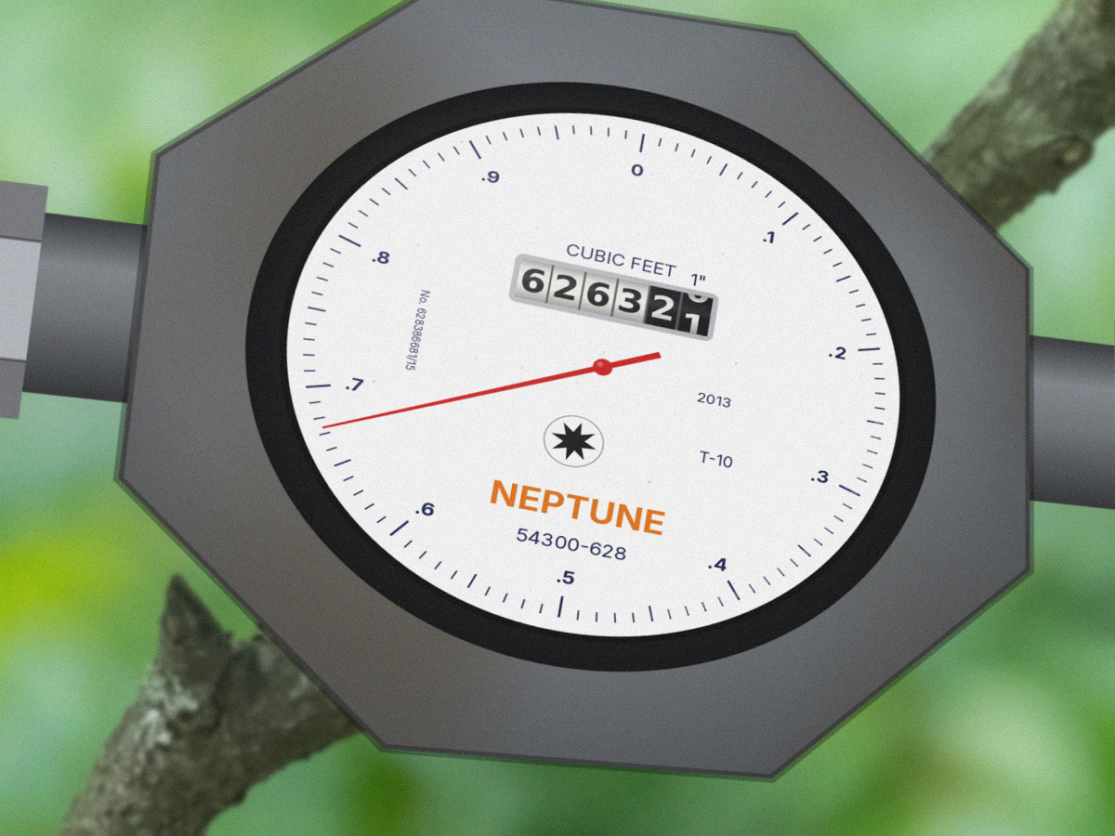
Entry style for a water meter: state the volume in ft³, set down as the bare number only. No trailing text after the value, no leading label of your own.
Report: 626320.67
